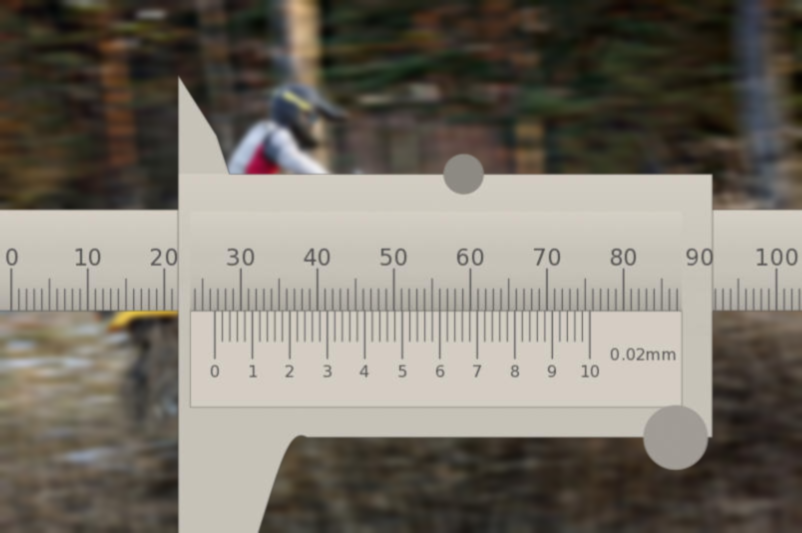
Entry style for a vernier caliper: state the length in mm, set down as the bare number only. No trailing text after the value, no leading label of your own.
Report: 26.6
